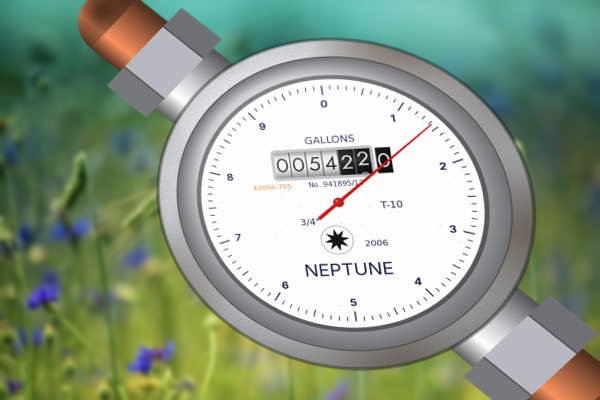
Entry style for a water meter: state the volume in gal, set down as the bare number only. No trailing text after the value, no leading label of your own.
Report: 54221.4
